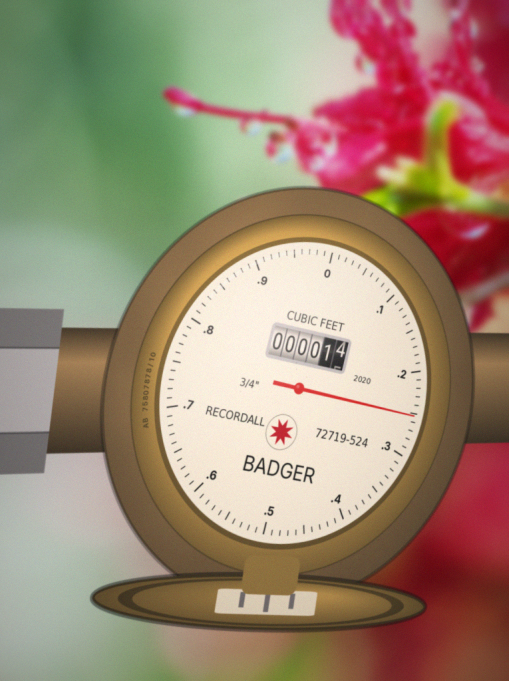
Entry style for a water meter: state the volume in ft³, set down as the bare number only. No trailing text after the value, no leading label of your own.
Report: 14.25
